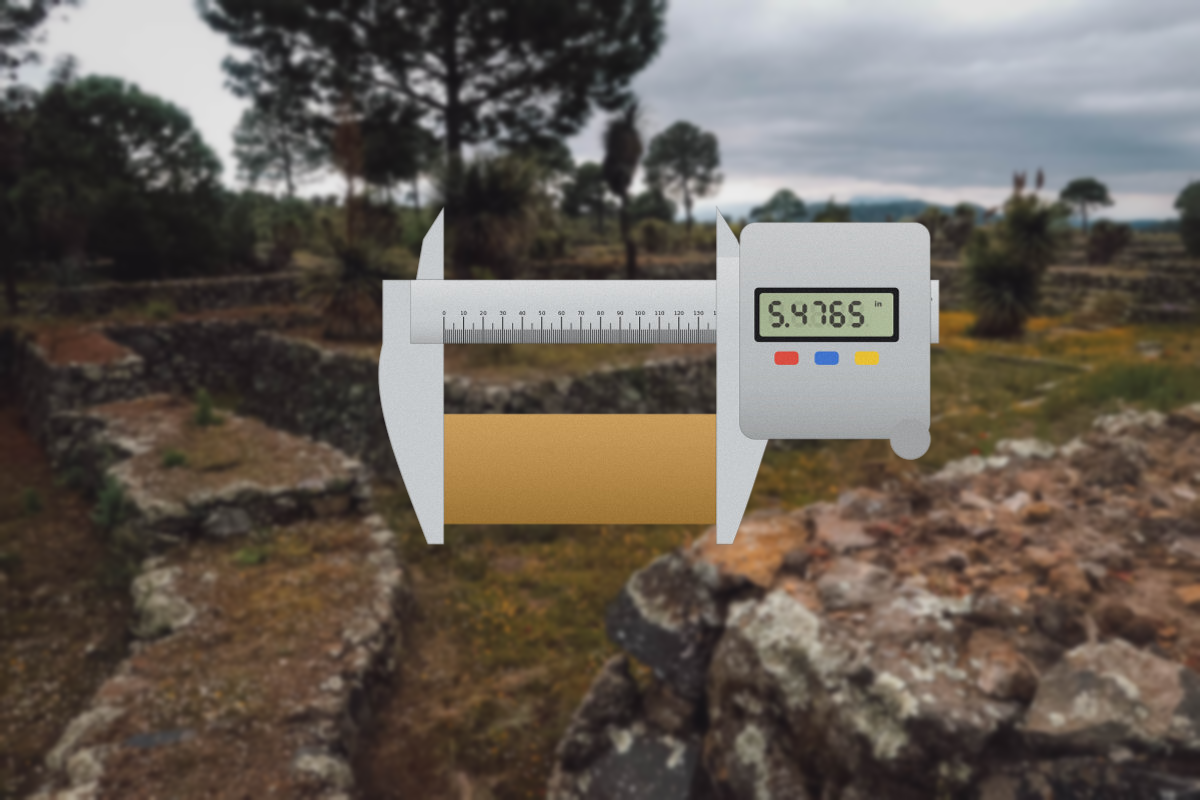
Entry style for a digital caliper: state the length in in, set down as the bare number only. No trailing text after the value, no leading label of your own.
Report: 5.4765
